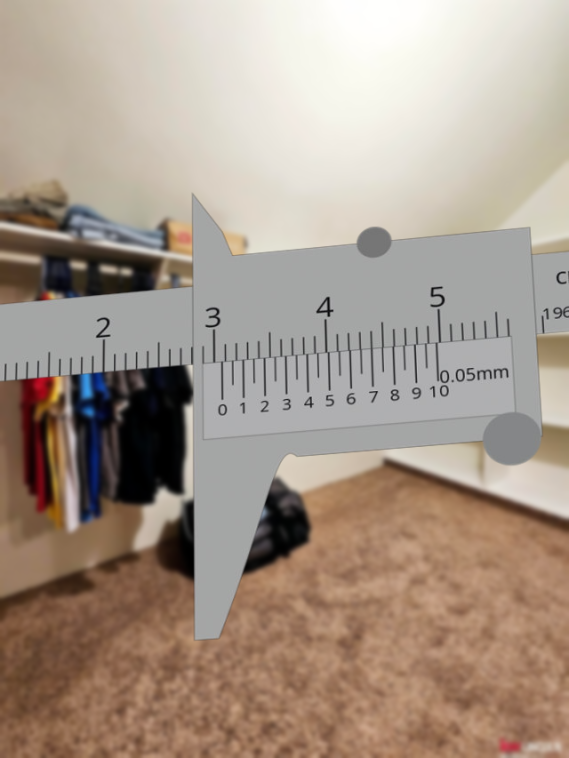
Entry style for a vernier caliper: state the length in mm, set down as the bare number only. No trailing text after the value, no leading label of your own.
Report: 30.7
